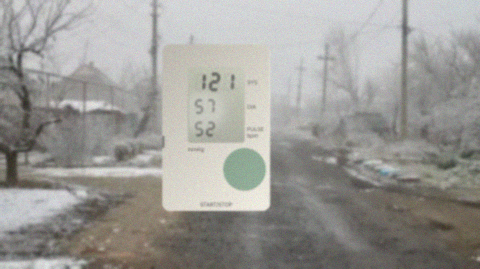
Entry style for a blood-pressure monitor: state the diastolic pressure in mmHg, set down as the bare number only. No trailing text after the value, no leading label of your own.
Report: 57
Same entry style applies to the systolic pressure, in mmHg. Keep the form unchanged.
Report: 121
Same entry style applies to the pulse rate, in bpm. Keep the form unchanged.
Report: 52
